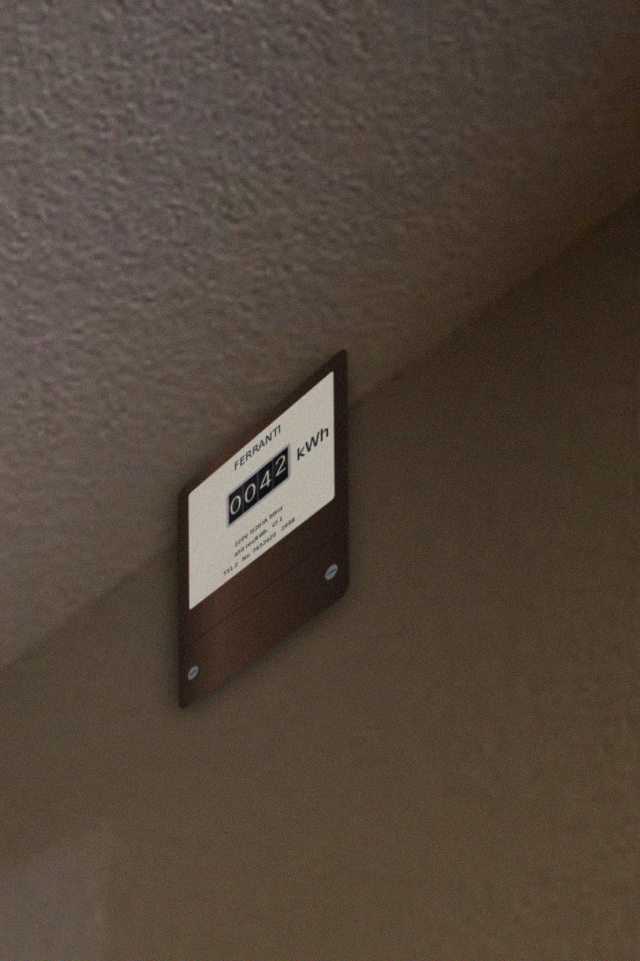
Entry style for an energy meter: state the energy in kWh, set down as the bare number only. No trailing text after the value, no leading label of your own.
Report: 42
